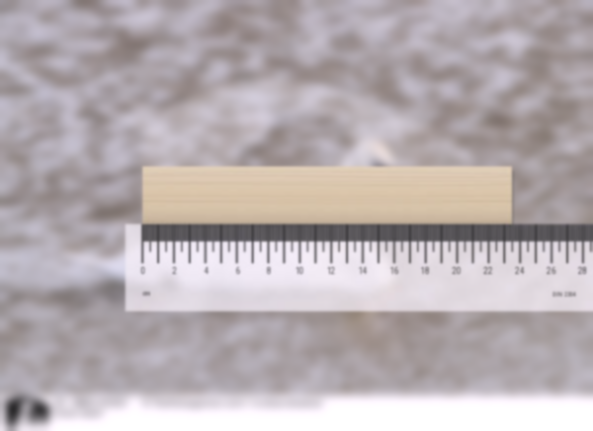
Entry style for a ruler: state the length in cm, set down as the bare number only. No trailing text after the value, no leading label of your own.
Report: 23.5
